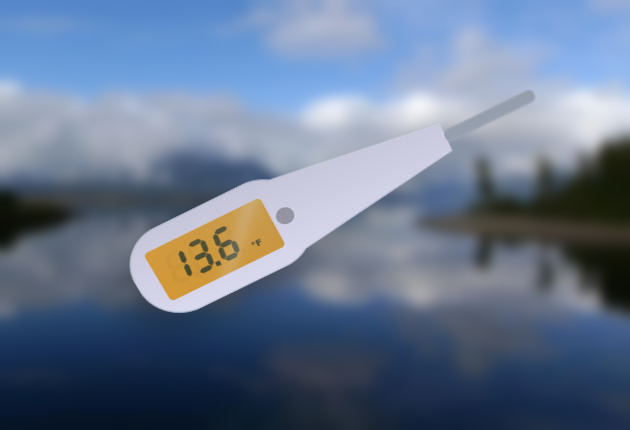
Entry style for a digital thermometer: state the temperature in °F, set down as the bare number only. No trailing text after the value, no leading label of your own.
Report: 13.6
